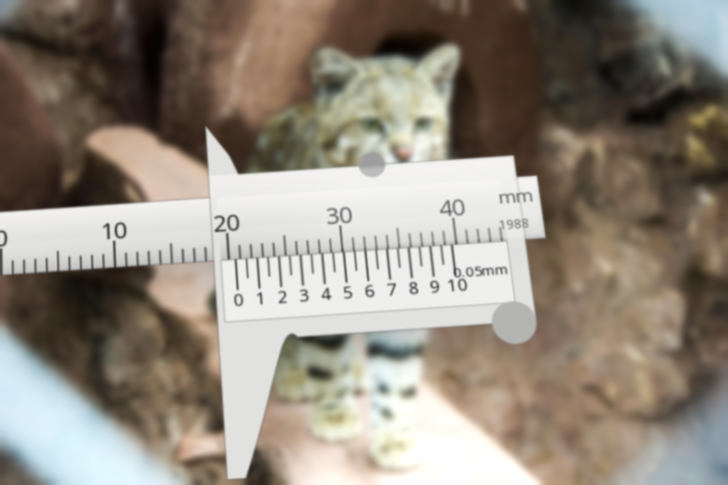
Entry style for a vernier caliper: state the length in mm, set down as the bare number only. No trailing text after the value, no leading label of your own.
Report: 20.6
